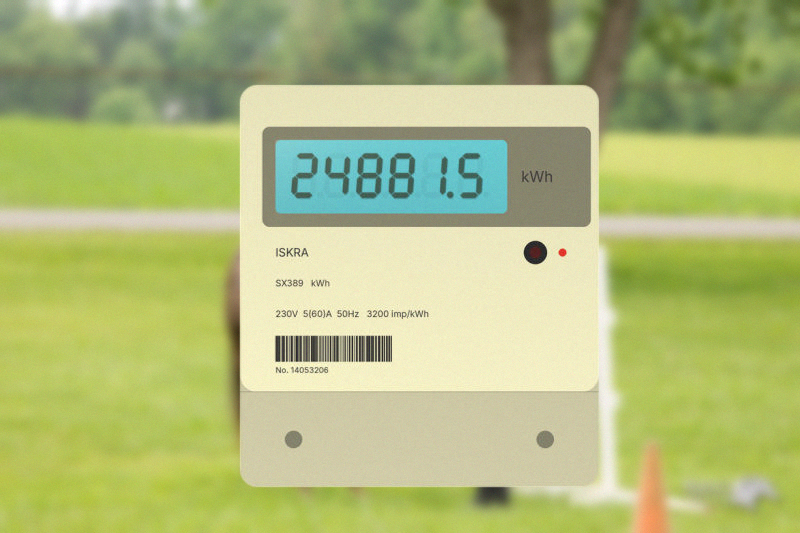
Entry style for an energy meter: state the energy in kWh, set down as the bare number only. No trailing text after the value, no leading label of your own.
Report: 24881.5
